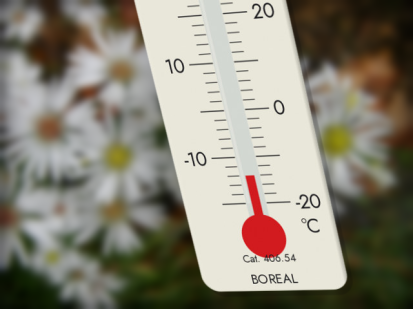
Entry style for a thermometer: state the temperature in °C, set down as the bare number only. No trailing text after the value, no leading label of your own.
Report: -14
